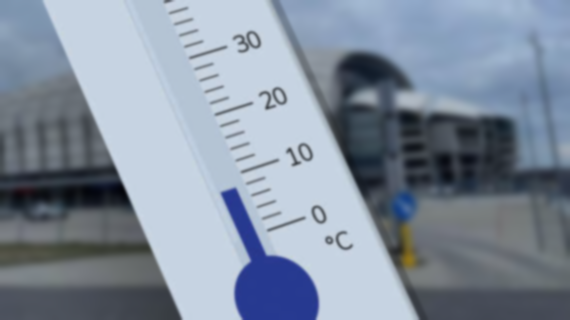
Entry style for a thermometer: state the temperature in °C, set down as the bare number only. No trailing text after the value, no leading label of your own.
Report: 8
